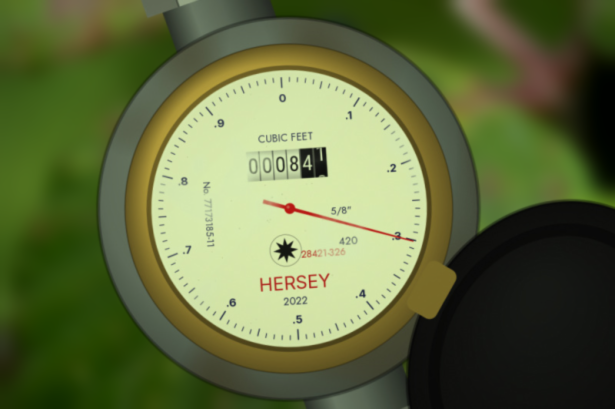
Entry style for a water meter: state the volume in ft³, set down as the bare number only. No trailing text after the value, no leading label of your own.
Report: 841.30
